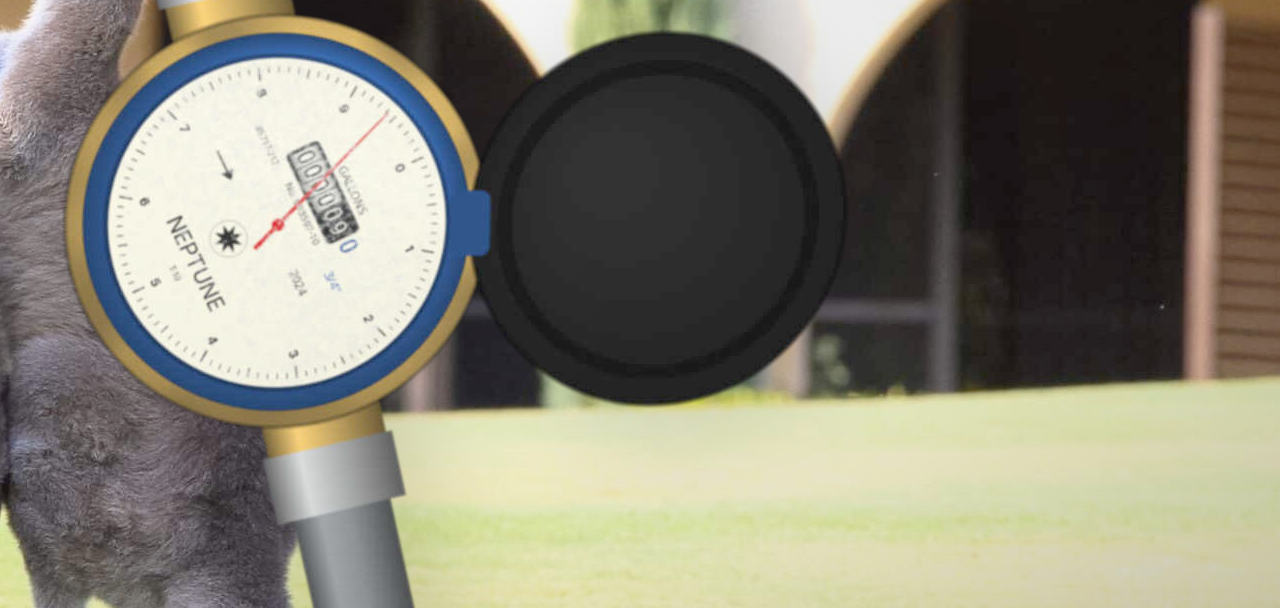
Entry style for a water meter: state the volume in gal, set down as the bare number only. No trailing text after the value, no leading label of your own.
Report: 89.4
